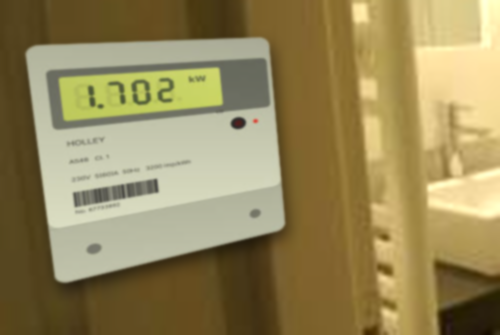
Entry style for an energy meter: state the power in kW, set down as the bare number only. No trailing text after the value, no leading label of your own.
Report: 1.702
